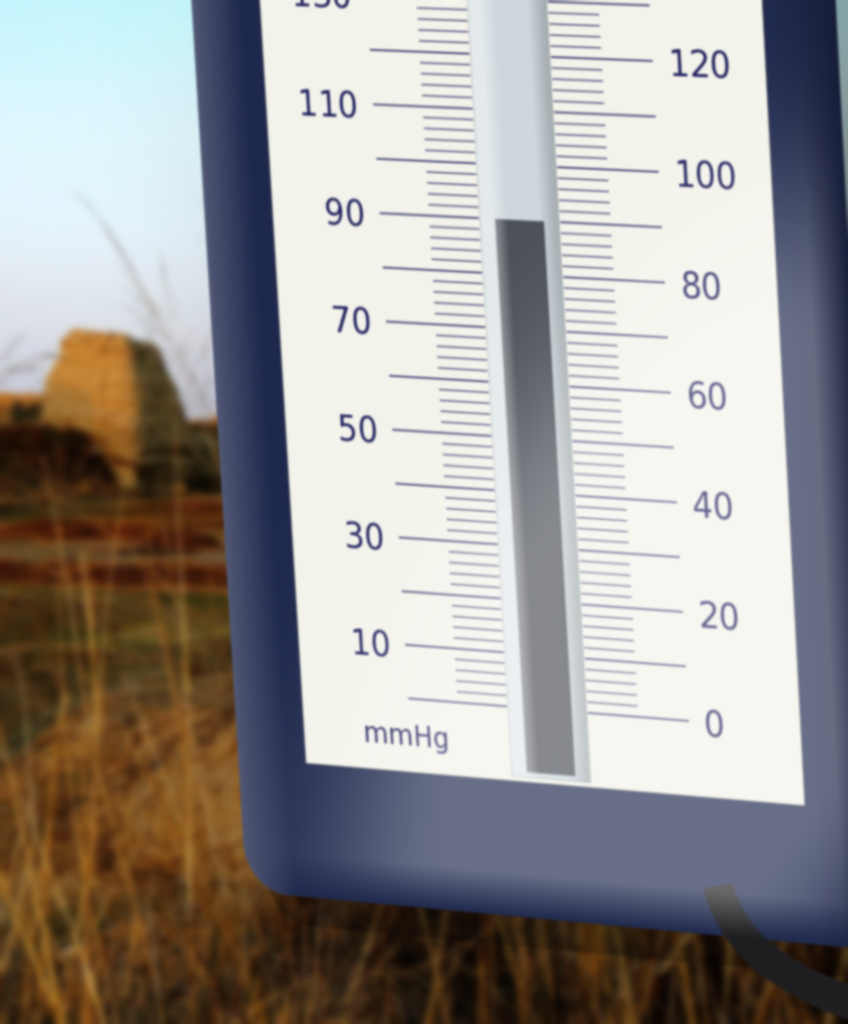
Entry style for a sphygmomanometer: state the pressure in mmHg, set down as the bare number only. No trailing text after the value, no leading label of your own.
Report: 90
